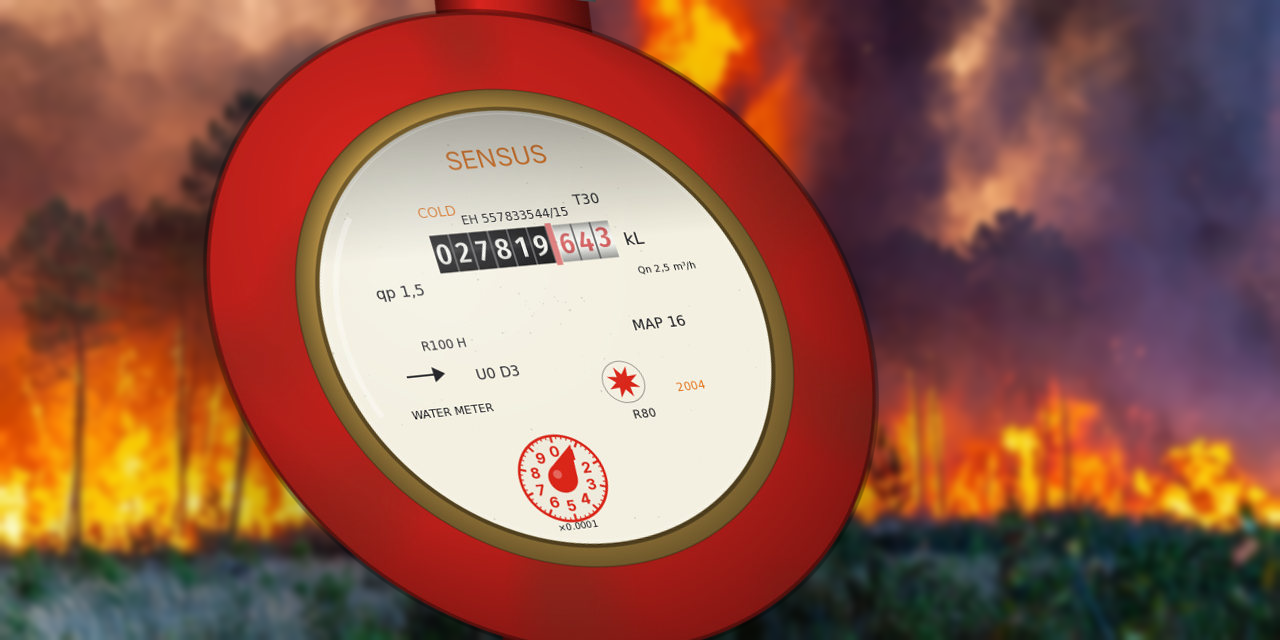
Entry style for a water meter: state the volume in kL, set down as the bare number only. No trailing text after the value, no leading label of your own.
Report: 27819.6430
